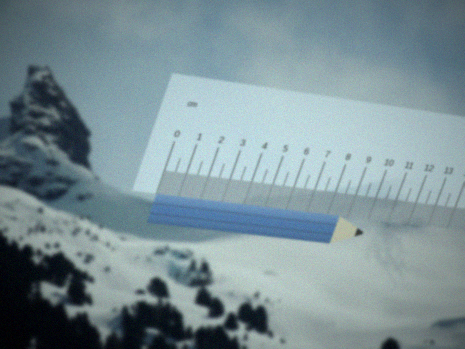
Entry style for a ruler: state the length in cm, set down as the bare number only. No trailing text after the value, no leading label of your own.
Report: 10
